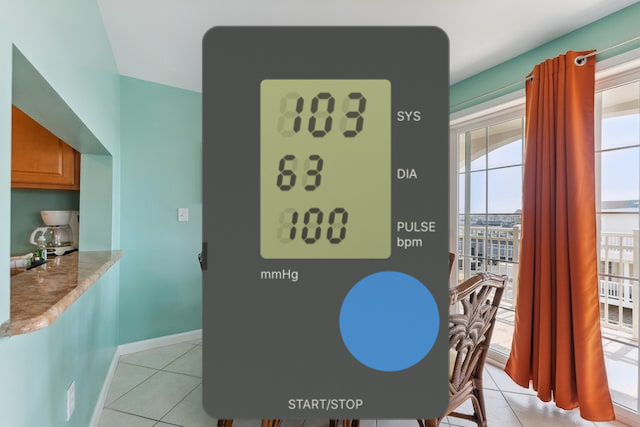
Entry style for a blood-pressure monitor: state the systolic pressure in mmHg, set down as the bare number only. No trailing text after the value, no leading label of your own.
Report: 103
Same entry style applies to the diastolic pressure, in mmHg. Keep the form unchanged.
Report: 63
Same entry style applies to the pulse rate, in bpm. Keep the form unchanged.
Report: 100
